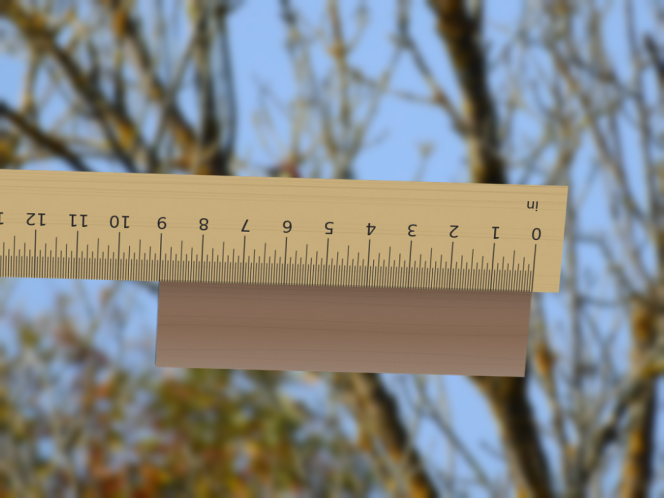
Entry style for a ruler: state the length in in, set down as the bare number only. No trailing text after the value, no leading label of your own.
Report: 9
